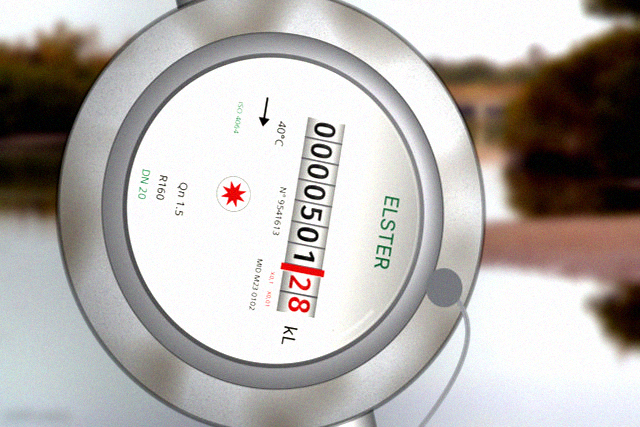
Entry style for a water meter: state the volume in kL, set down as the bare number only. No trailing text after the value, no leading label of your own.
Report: 501.28
